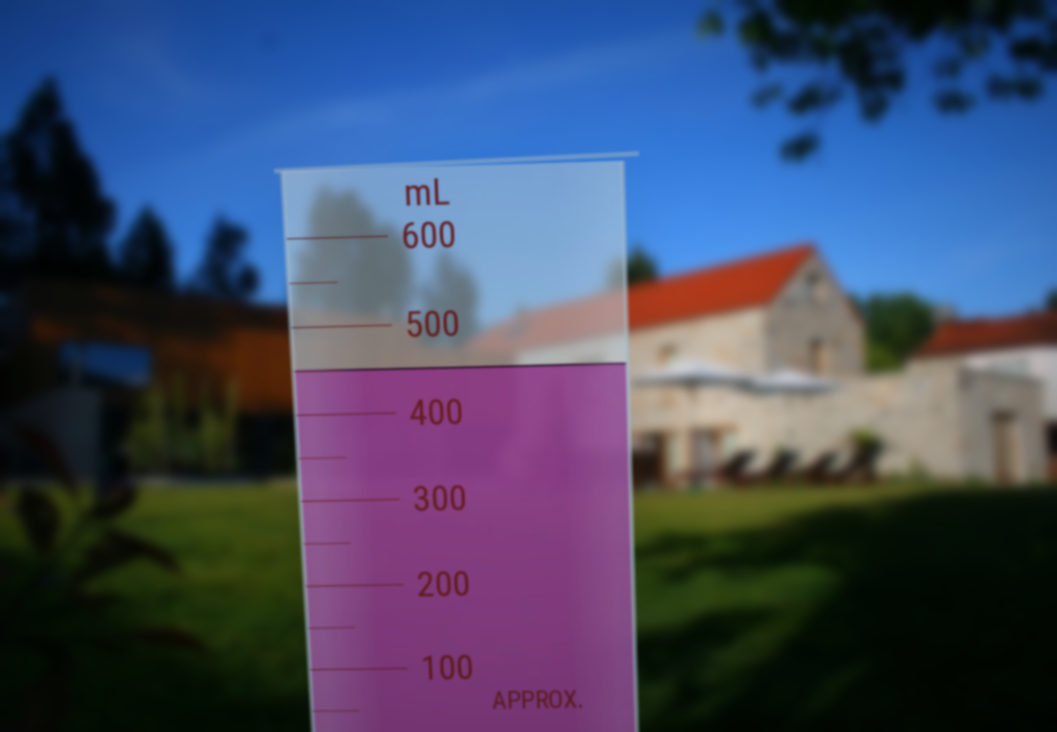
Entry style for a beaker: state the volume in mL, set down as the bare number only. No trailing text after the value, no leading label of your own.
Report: 450
